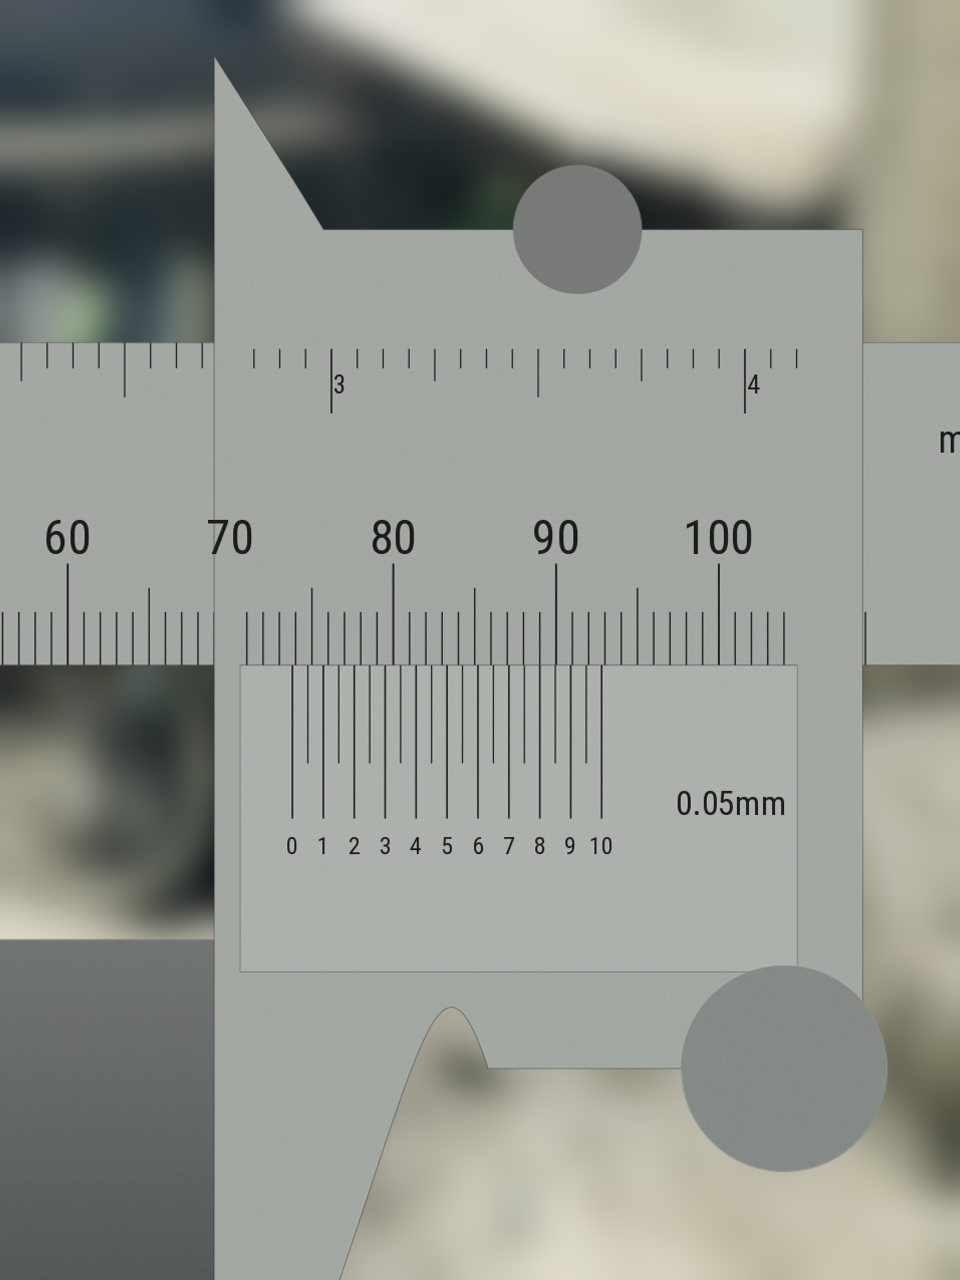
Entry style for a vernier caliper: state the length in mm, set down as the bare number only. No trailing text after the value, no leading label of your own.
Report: 73.8
